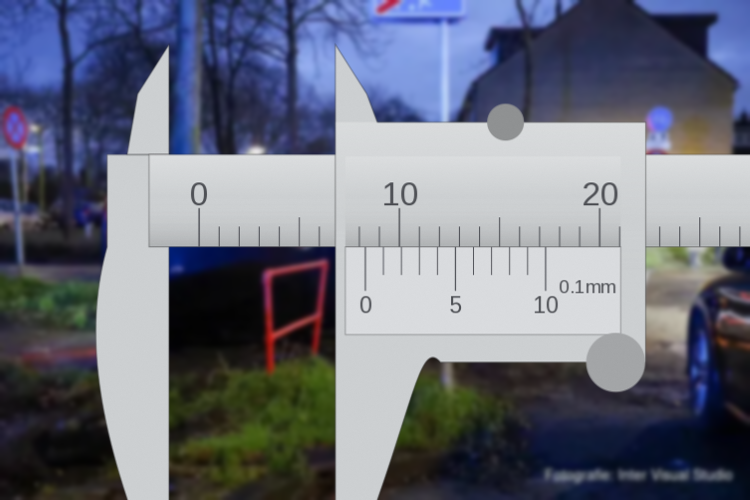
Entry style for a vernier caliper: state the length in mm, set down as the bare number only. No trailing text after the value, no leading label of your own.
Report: 8.3
